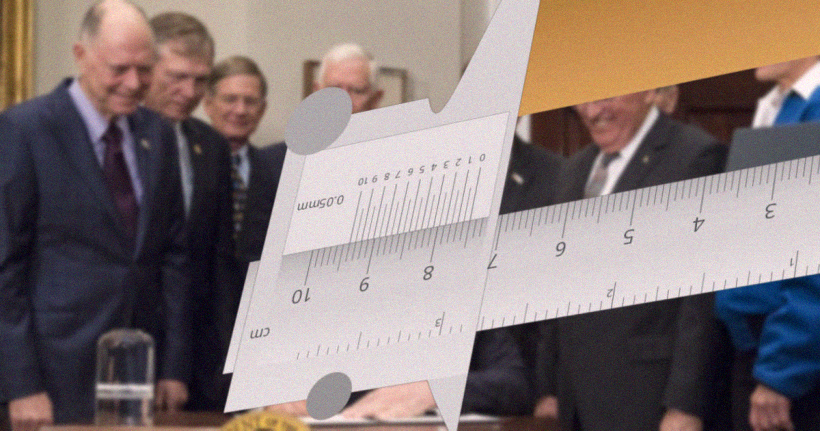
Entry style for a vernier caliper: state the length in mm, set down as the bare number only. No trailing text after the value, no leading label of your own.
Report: 75.0
